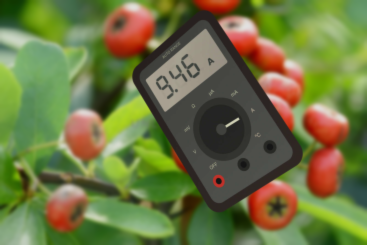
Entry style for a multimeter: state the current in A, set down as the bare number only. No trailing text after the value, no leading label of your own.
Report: 9.46
